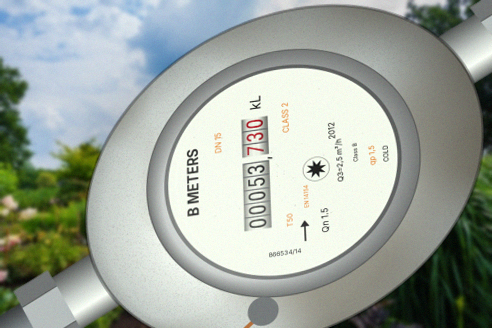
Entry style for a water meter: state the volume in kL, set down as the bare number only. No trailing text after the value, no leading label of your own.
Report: 53.730
